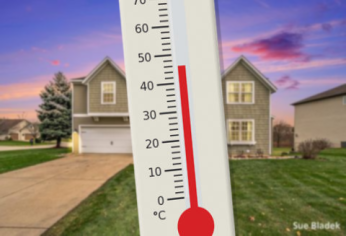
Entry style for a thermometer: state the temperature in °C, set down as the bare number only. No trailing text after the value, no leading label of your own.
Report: 46
